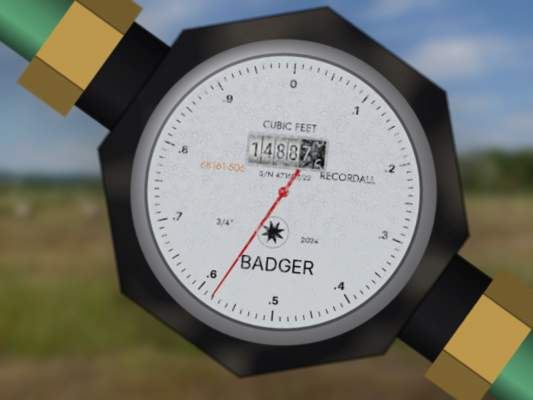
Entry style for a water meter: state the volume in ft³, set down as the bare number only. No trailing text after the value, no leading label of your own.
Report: 148875.58
